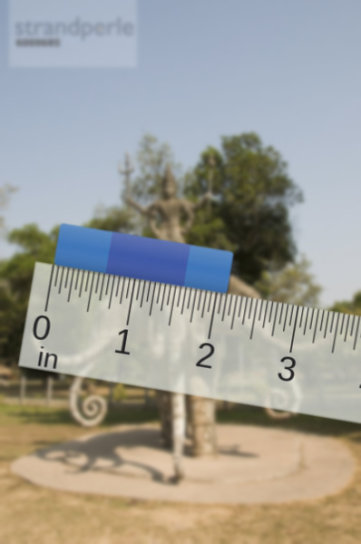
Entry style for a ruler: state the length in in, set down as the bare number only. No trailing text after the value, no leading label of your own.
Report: 2.125
